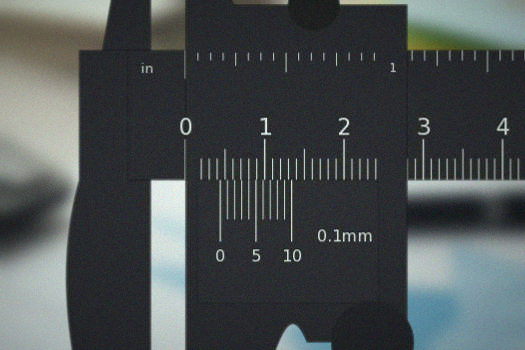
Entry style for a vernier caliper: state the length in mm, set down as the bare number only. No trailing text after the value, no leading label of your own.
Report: 4.4
